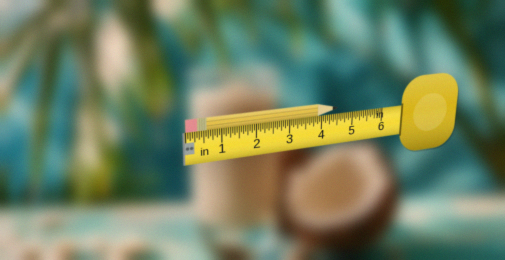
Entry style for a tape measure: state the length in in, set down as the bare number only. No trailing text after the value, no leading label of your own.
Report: 4.5
